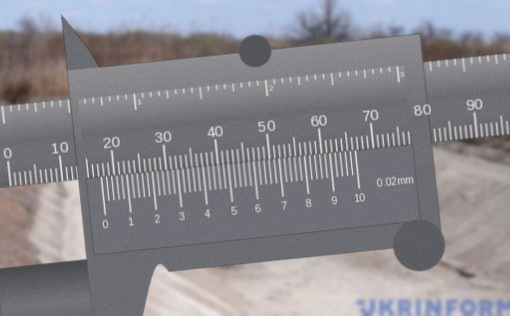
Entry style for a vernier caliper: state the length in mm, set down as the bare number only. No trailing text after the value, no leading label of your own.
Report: 17.5
